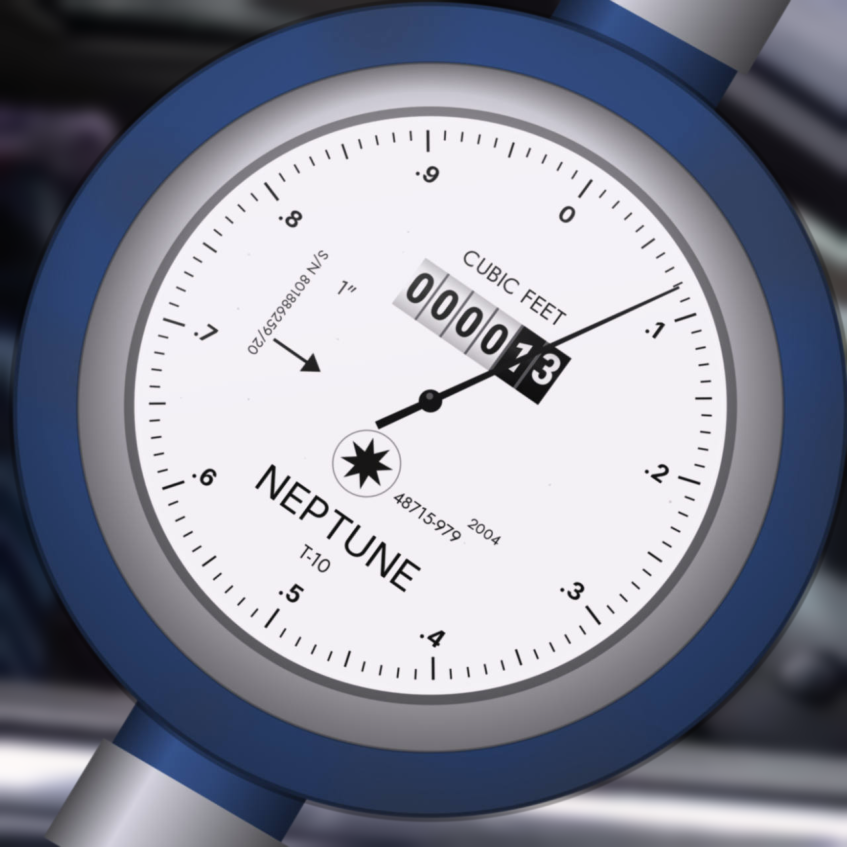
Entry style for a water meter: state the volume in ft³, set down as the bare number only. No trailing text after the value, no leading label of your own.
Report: 13.08
